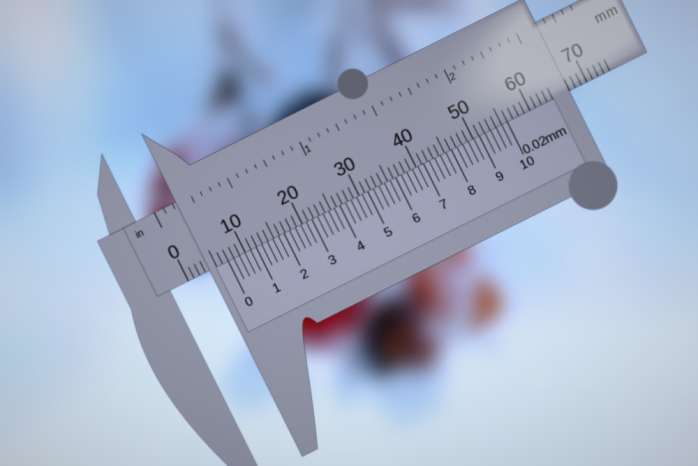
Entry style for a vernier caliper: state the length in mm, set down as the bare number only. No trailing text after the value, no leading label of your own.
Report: 7.0
